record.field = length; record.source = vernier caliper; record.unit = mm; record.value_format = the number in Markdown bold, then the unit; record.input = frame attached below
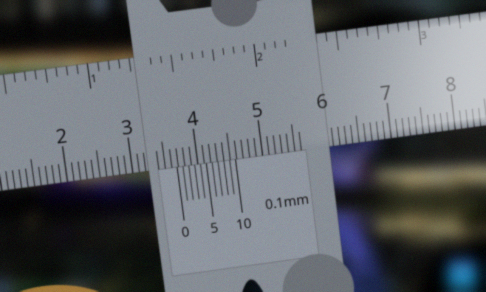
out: **36.8** mm
